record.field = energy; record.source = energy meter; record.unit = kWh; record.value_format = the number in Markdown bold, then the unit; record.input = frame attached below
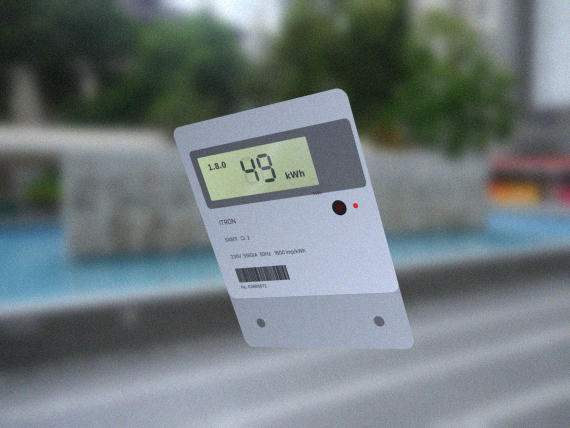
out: **49** kWh
